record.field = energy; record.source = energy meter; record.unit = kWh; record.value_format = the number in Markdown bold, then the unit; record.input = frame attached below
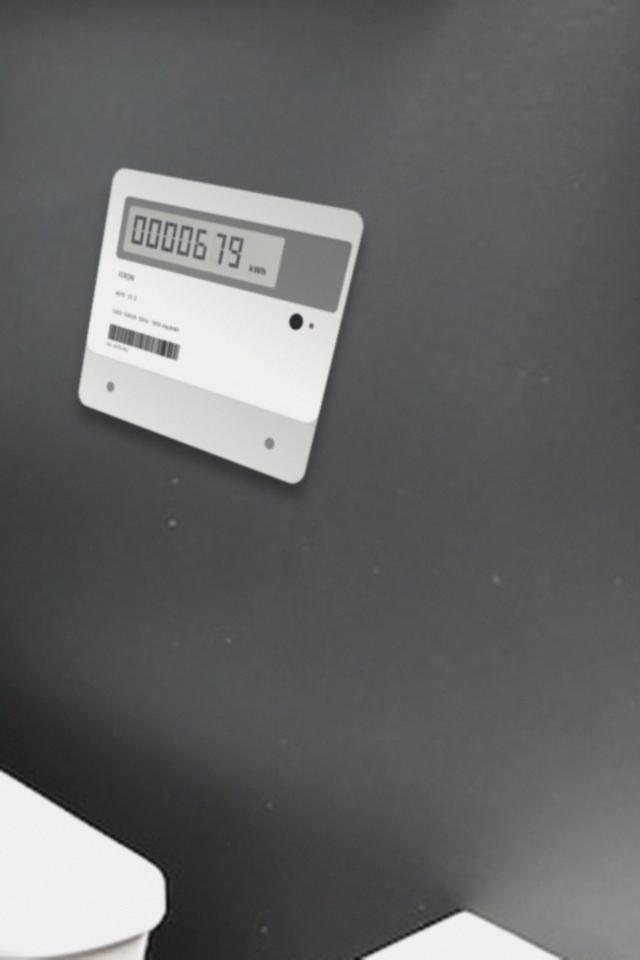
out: **679** kWh
